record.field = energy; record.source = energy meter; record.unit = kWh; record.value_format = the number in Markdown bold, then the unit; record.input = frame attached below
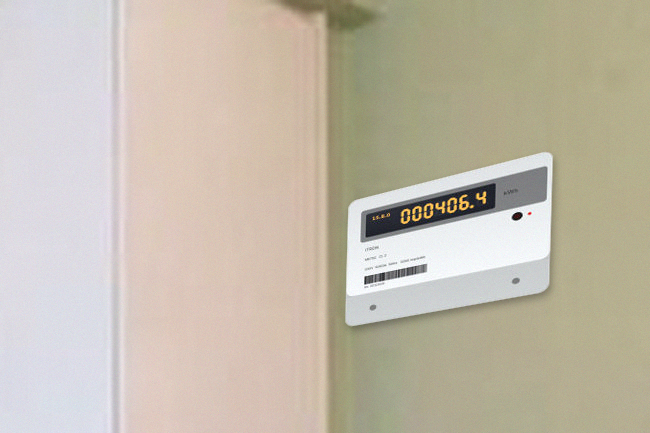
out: **406.4** kWh
